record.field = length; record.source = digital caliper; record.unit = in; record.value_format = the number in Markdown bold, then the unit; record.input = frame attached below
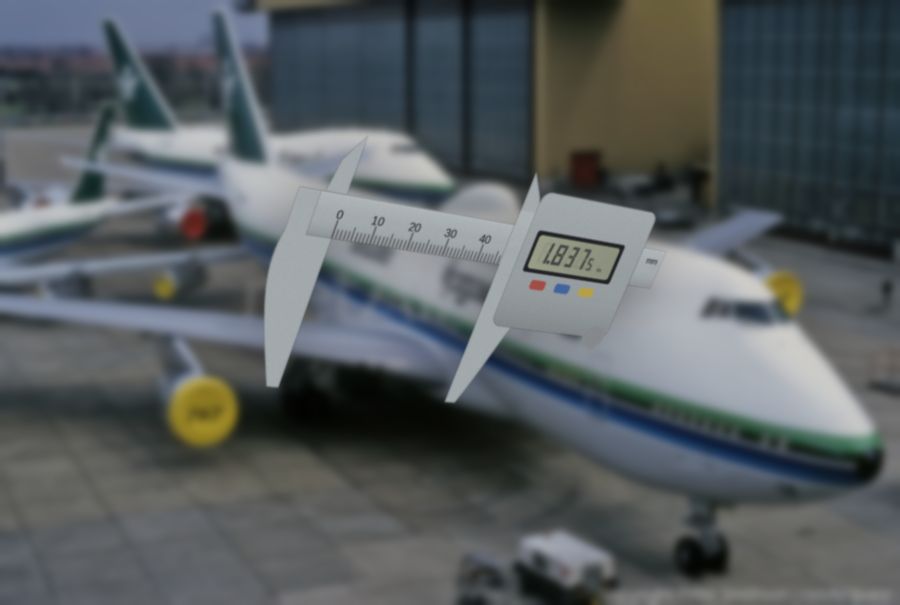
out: **1.8375** in
